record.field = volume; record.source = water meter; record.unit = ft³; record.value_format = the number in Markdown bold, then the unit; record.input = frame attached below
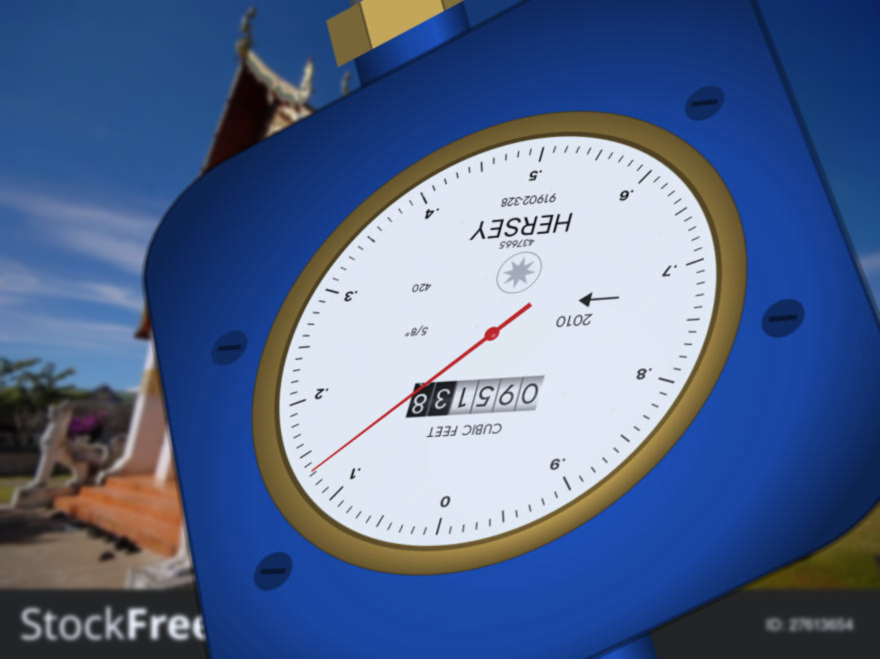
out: **95138.13** ft³
